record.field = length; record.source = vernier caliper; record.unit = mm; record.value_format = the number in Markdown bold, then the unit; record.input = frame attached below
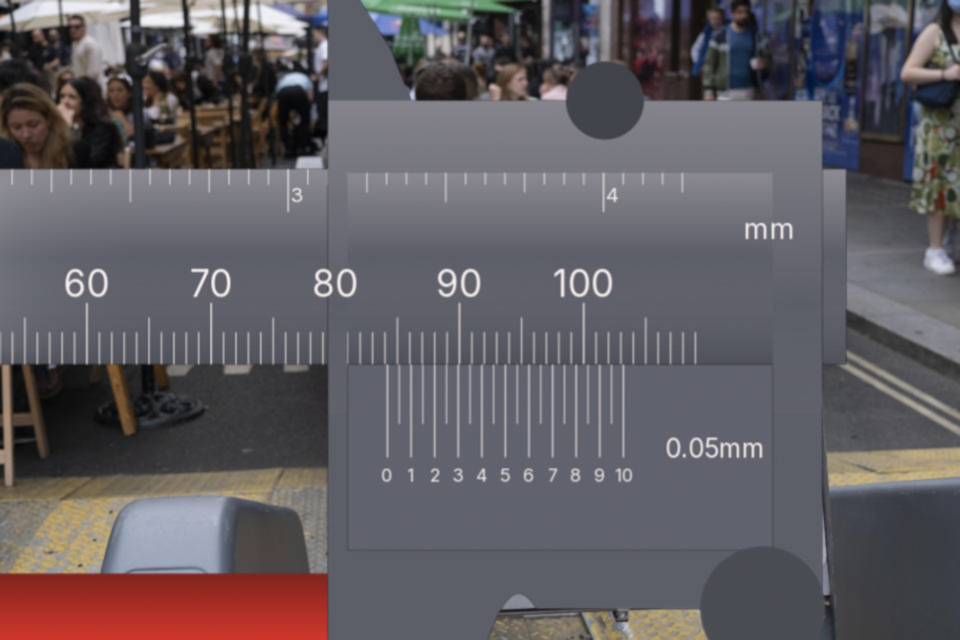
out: **84.2** mm
